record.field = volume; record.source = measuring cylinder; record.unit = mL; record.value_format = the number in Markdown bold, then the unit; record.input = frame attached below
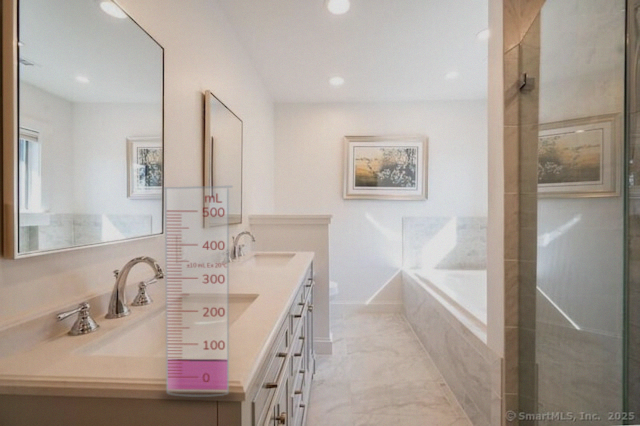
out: **50** mL
